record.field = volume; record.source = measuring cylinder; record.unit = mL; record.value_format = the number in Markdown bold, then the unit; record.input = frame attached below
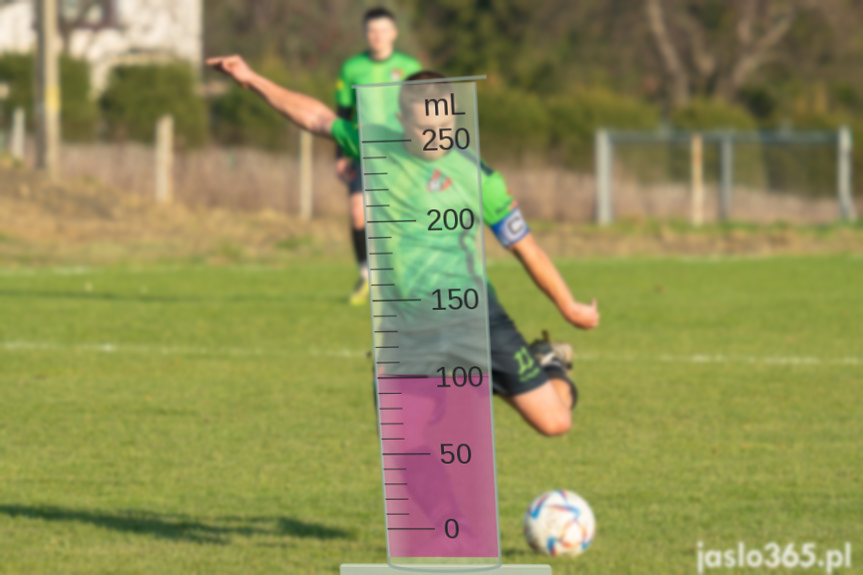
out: **100** mL
